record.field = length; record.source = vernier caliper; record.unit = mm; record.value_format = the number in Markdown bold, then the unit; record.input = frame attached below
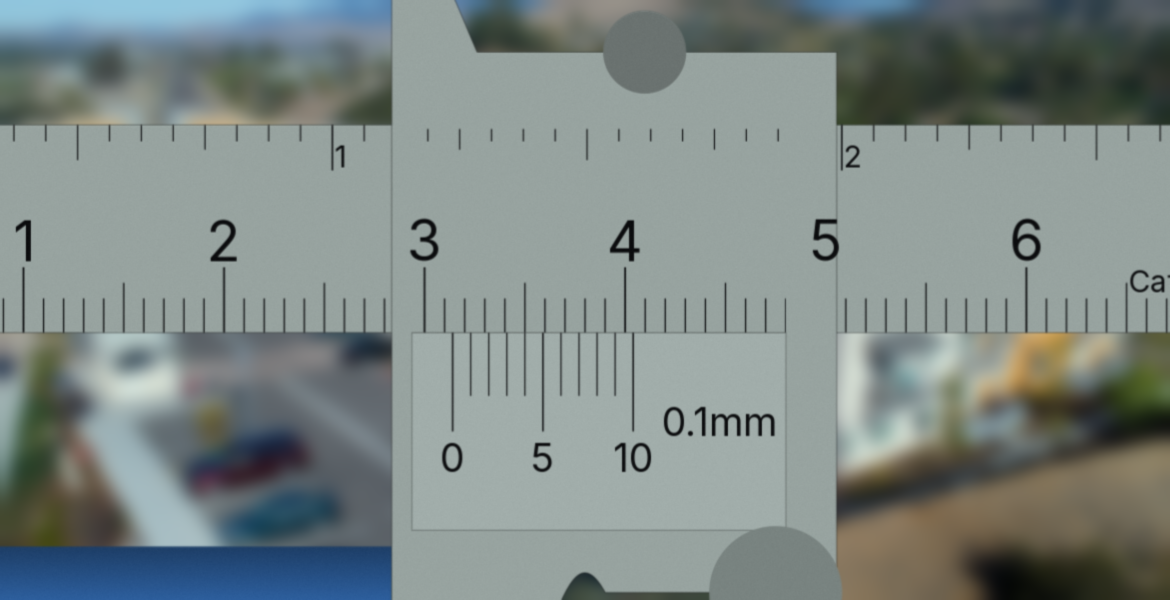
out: **31.4** mm
